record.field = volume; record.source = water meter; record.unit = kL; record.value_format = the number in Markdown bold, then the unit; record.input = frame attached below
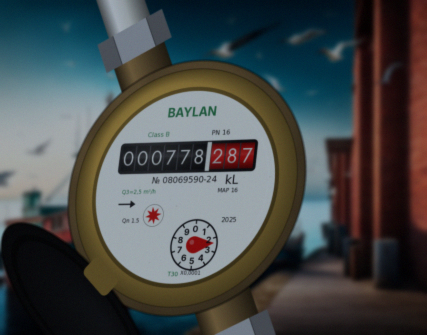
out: **778.2872** kL
